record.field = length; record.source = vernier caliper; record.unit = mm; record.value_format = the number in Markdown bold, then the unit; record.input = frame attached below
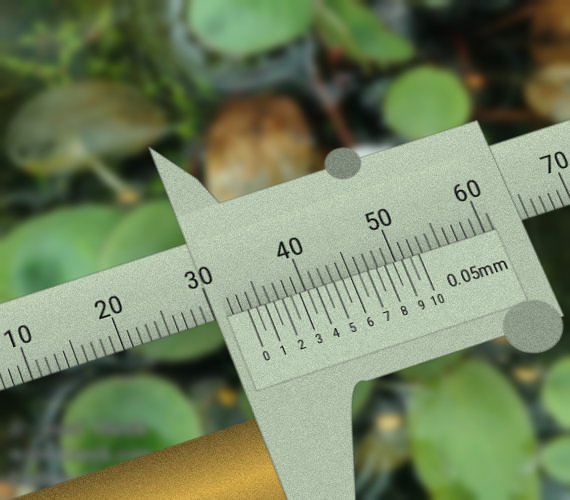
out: **33.6** mm
